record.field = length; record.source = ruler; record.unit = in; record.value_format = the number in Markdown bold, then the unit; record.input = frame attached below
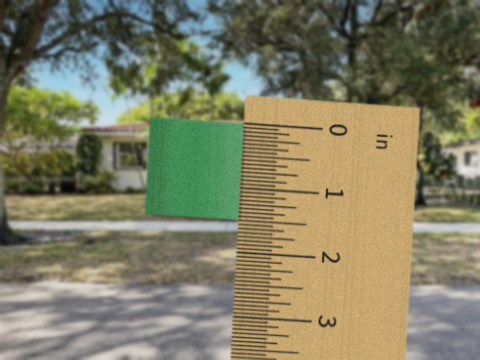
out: **1.5** in
